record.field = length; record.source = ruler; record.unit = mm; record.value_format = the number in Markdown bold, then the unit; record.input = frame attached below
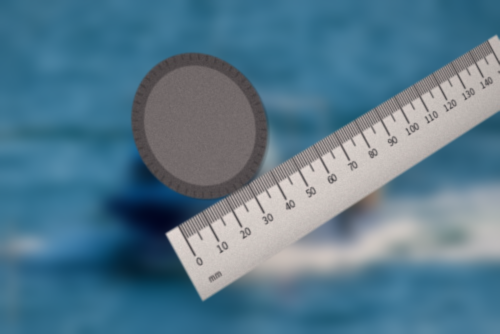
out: **50** mm
